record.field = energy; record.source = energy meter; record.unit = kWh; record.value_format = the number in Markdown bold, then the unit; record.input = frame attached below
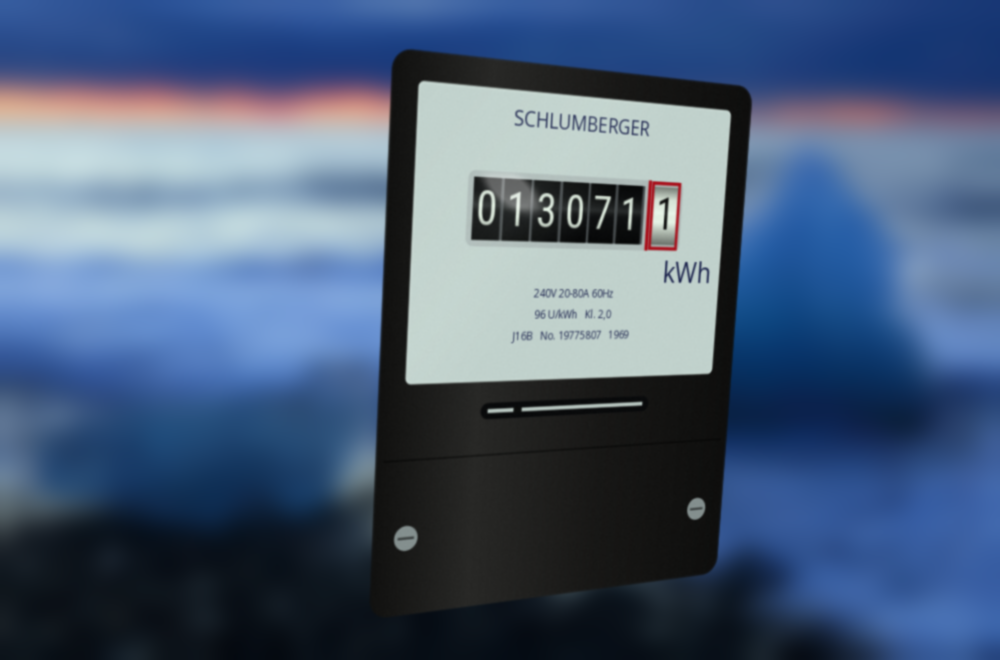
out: **13071.1** kWh
